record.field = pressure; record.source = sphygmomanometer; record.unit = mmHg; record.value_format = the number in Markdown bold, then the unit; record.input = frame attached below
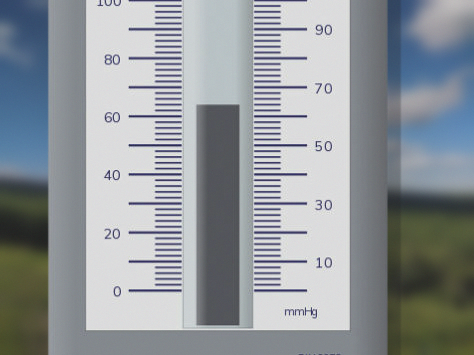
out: **64** mmHg
